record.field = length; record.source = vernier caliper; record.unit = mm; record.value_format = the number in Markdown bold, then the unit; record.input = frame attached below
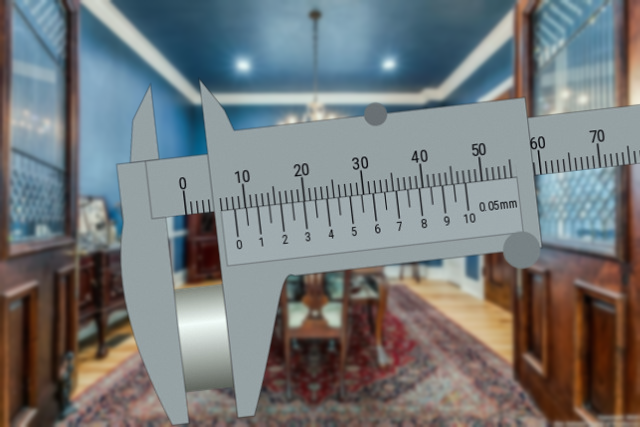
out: **8.2** mm
